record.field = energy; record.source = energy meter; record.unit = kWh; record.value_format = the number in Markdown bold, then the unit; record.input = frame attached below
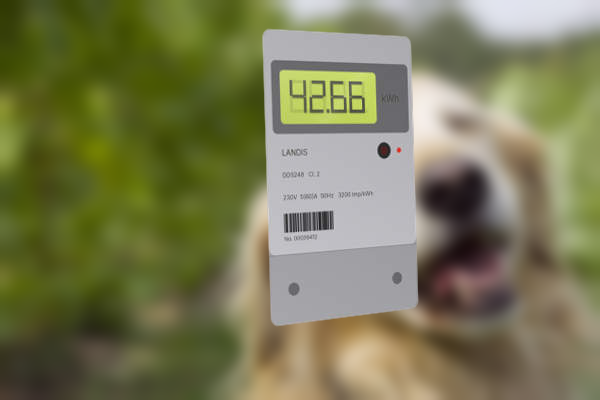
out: **42.66** kWh
